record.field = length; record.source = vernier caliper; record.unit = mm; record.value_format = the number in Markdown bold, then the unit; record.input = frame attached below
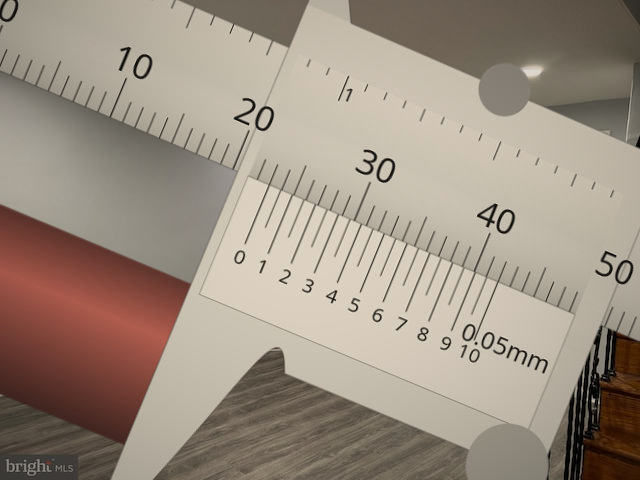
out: **23.0** mm
